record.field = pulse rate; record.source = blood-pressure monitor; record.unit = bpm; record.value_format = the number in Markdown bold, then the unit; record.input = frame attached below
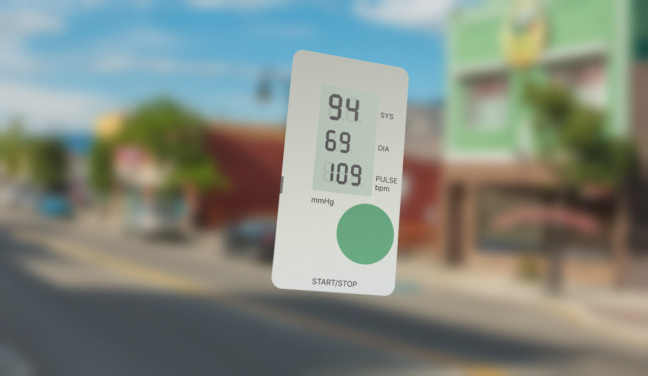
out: **109** bpm
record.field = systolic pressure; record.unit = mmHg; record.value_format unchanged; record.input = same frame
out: **94** mmHg
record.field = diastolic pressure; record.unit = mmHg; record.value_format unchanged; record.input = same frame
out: **69** mmHg
